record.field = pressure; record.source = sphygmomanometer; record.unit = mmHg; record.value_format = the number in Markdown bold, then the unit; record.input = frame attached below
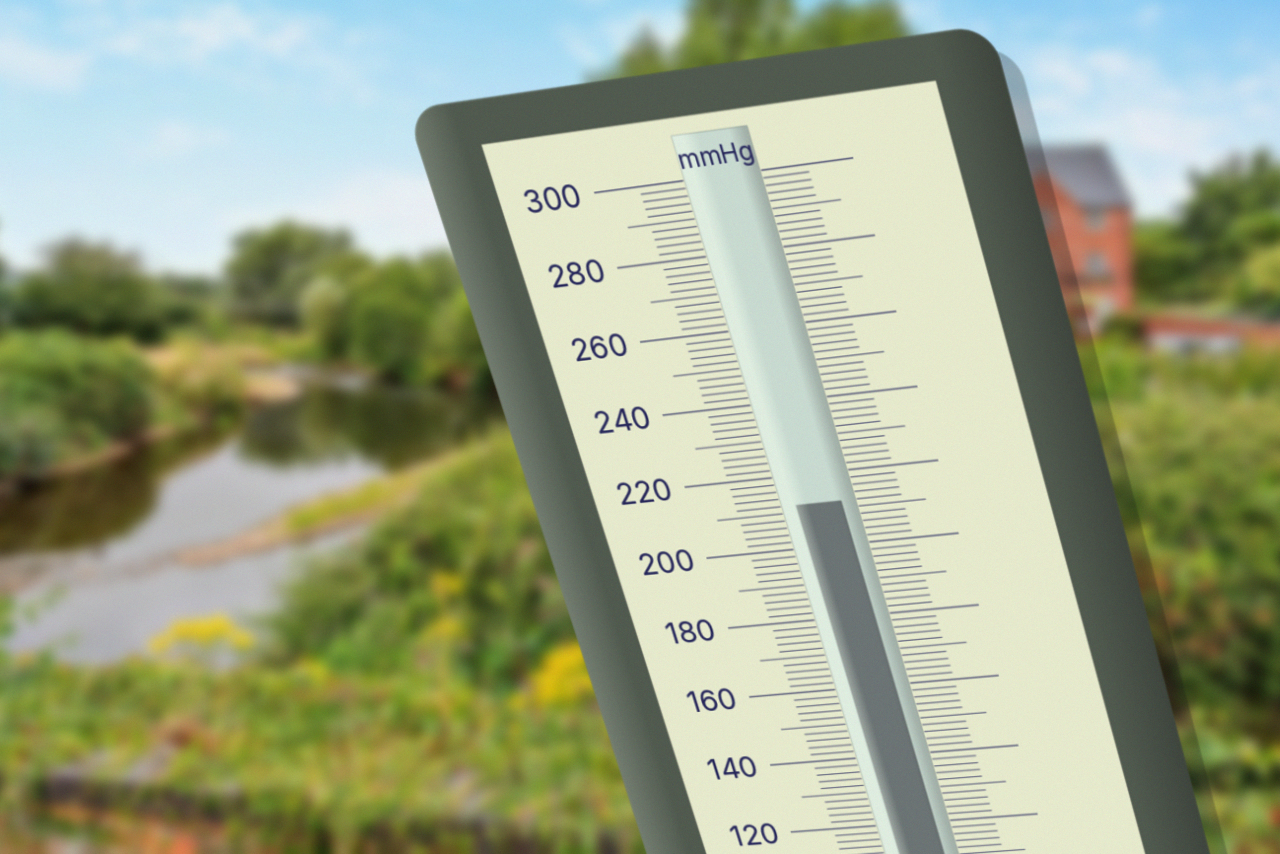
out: **212** mmHg
